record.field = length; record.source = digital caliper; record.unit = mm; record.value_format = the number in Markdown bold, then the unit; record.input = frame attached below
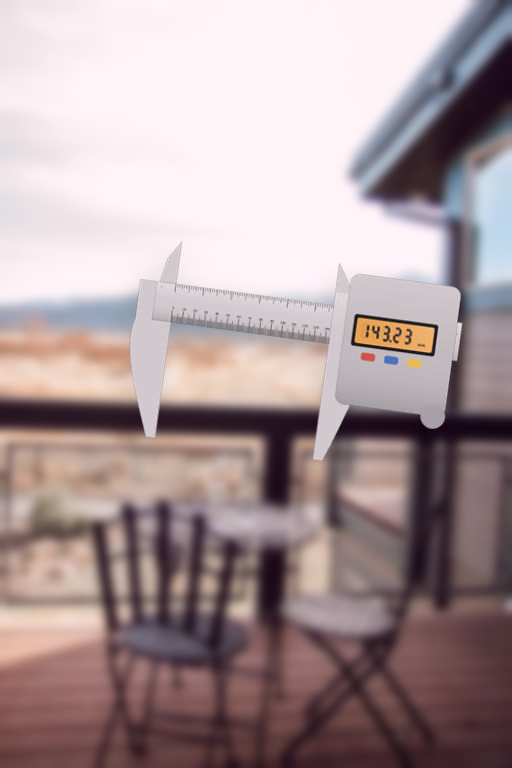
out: **143.23** mm
